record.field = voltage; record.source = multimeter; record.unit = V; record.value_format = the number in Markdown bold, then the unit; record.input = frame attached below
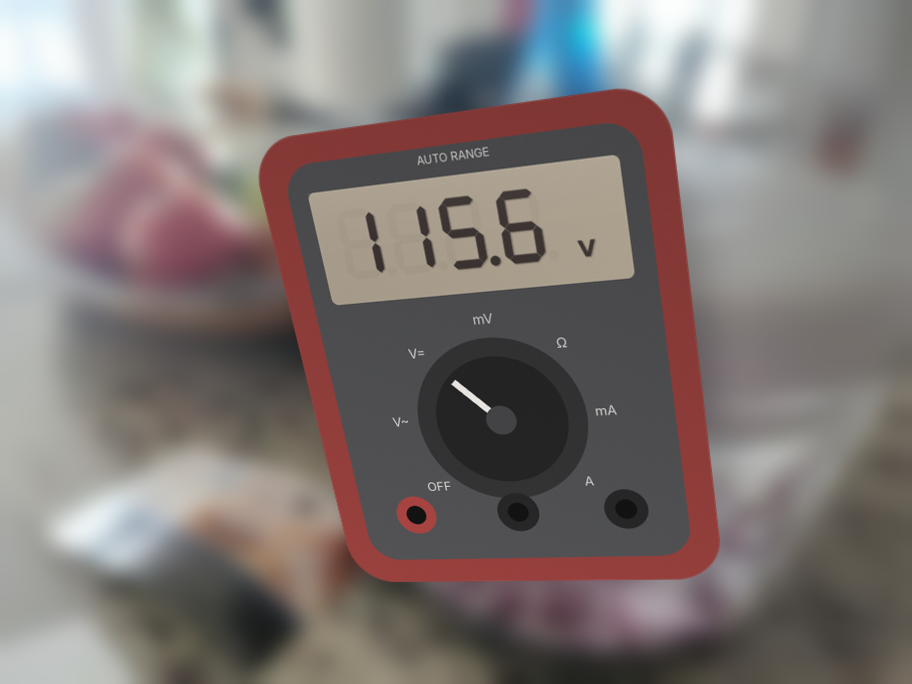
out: **115.6** V
